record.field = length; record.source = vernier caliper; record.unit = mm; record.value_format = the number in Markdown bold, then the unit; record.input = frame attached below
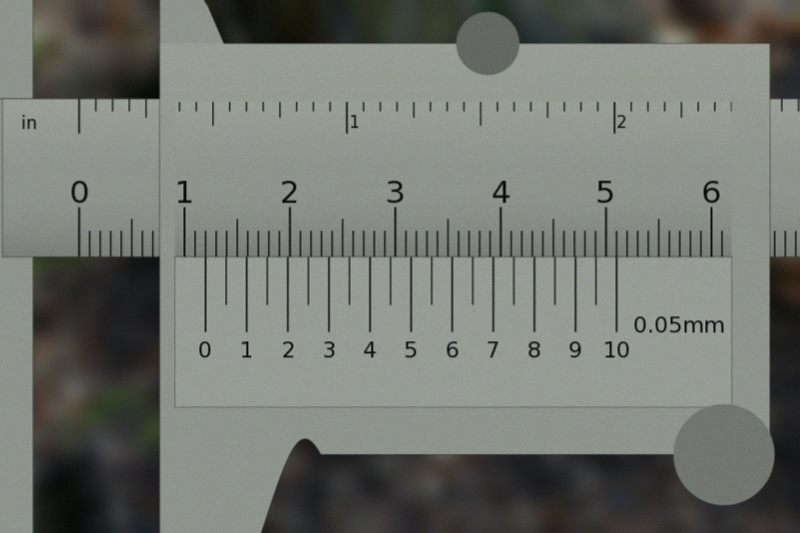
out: **12.0** mm
